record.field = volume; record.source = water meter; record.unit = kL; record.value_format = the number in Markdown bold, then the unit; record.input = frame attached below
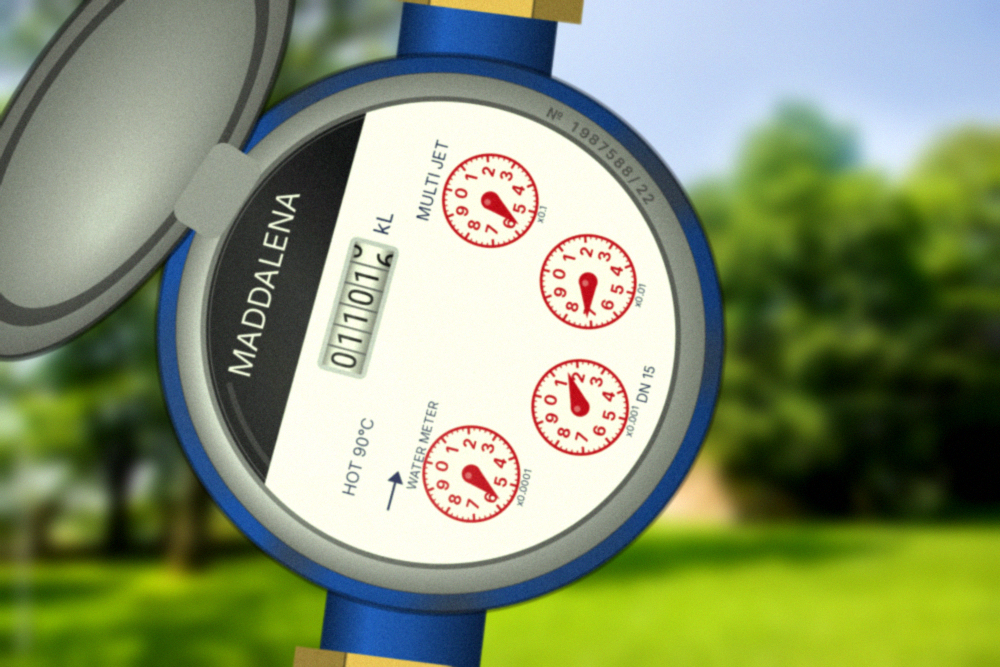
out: **11015.5715** kL
